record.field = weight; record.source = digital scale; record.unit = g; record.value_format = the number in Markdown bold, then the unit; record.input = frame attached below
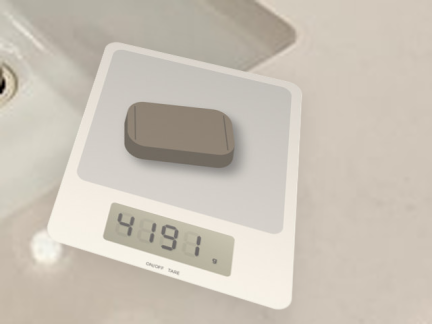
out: **4191** g
